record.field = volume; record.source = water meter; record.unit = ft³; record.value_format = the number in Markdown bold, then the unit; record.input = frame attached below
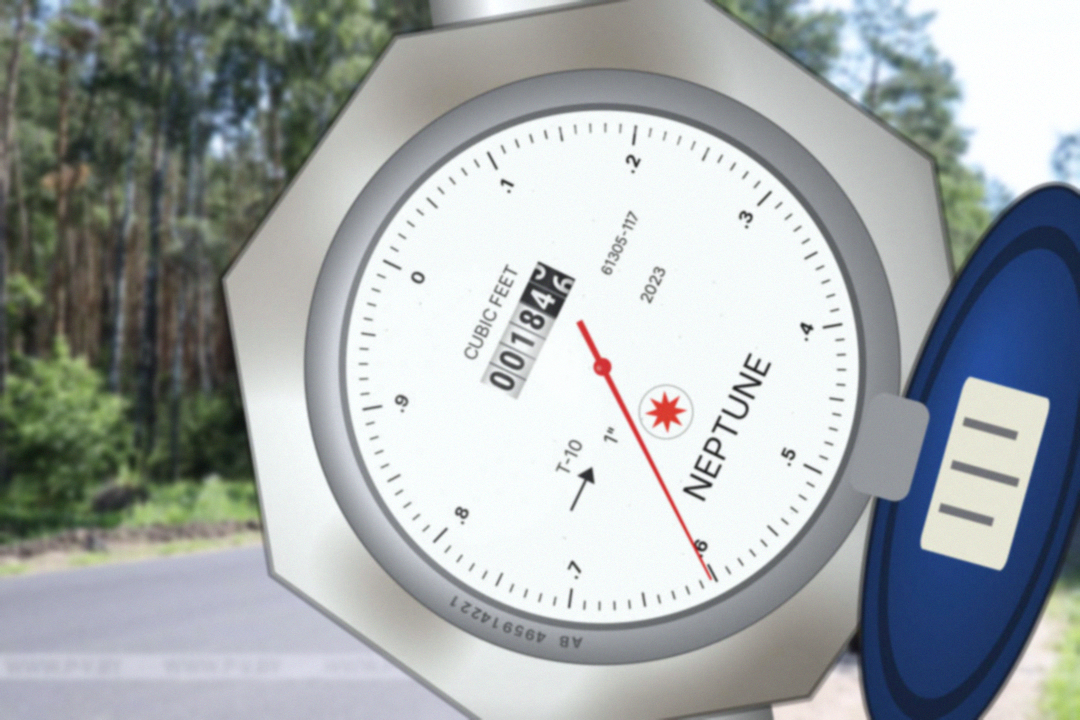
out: **1845.60** ft³
